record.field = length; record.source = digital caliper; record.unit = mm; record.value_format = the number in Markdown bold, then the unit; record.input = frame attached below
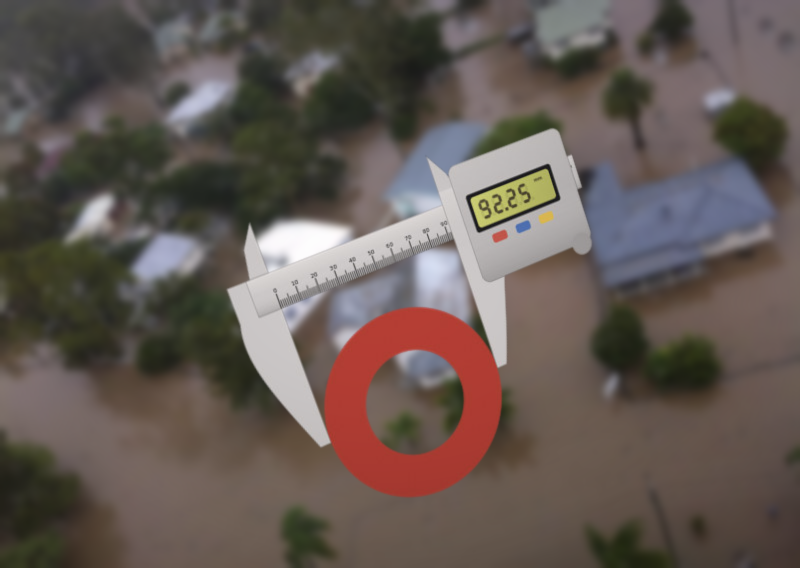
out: **92.25** mm
